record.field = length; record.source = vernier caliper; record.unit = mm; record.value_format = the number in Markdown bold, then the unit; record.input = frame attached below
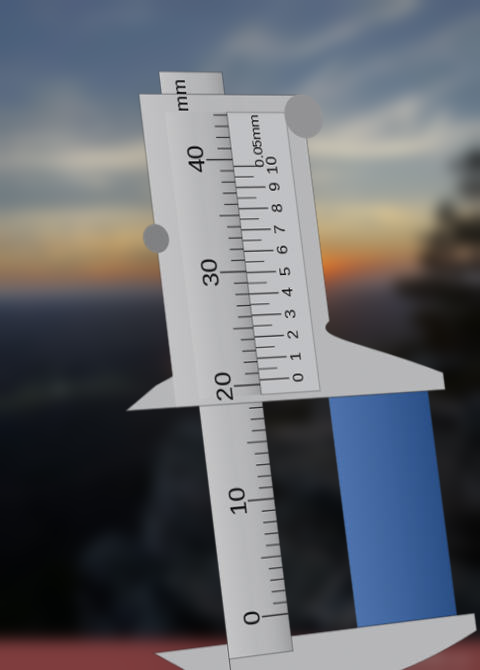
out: **20.4** mm
